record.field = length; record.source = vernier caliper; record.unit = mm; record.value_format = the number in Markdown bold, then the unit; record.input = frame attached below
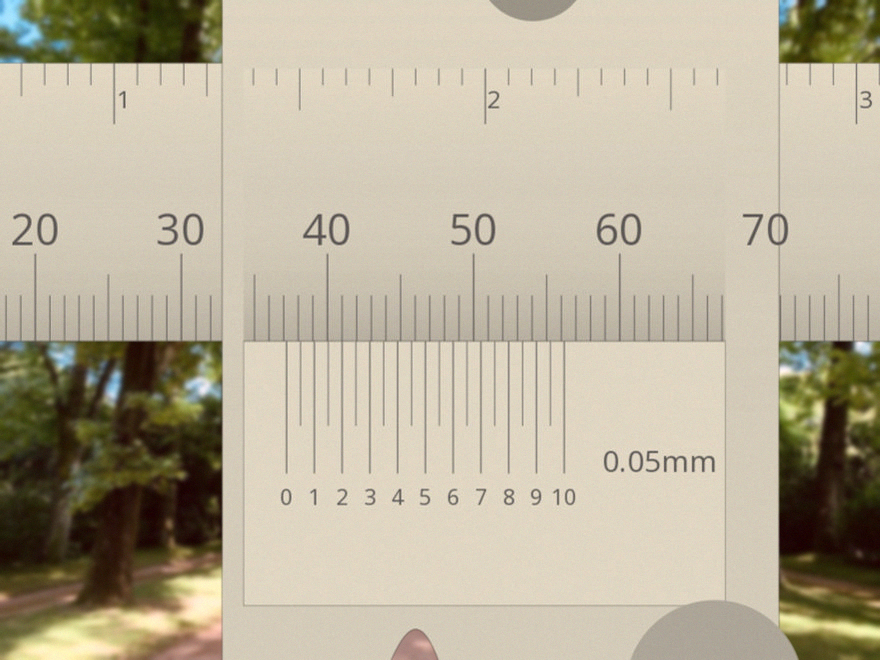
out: **37.2** mm
